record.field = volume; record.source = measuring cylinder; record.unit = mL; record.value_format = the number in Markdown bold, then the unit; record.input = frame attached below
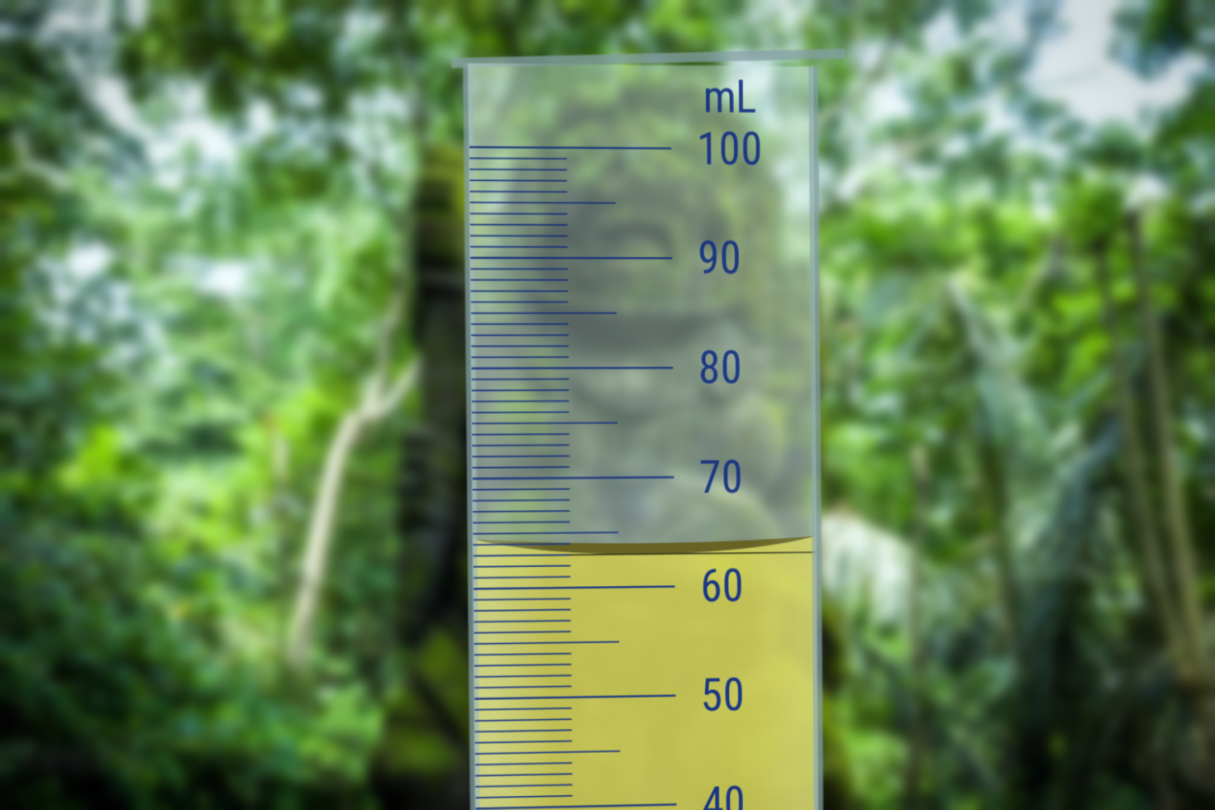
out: **63** mL
